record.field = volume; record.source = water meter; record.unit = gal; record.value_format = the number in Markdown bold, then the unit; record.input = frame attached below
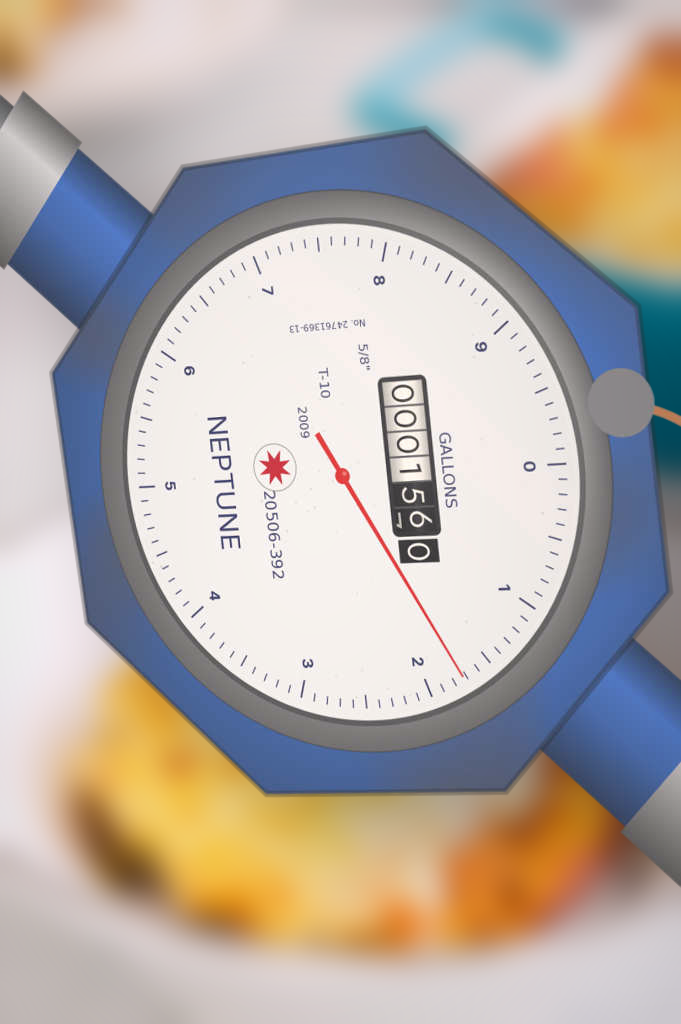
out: **1561.7** gal
